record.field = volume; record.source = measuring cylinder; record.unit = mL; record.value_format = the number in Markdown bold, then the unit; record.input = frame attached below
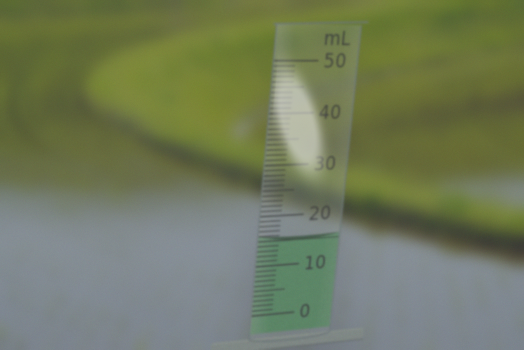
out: **15** mL
